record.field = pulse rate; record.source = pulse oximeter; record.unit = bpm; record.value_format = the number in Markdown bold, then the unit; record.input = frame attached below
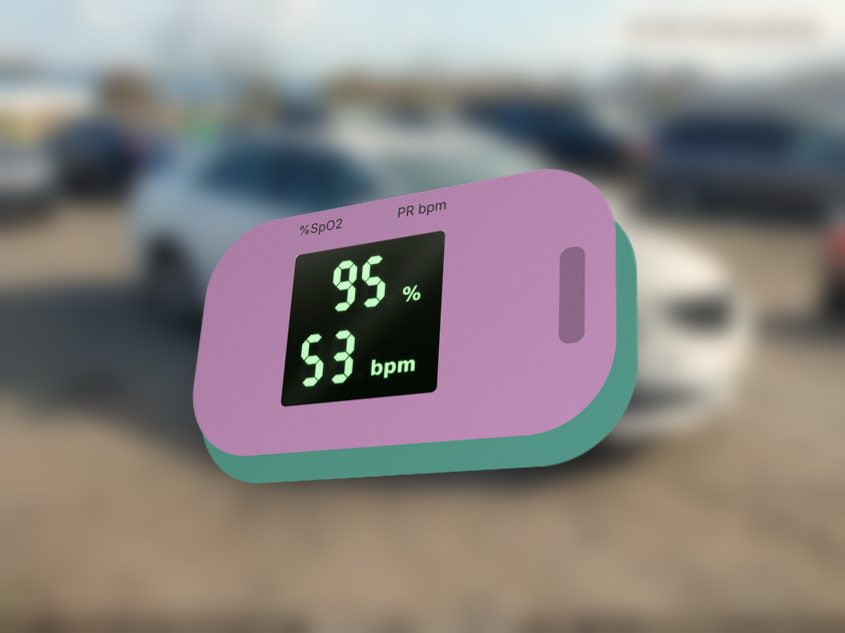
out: **53** bpm
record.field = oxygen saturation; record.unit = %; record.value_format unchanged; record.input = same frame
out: **95** %
